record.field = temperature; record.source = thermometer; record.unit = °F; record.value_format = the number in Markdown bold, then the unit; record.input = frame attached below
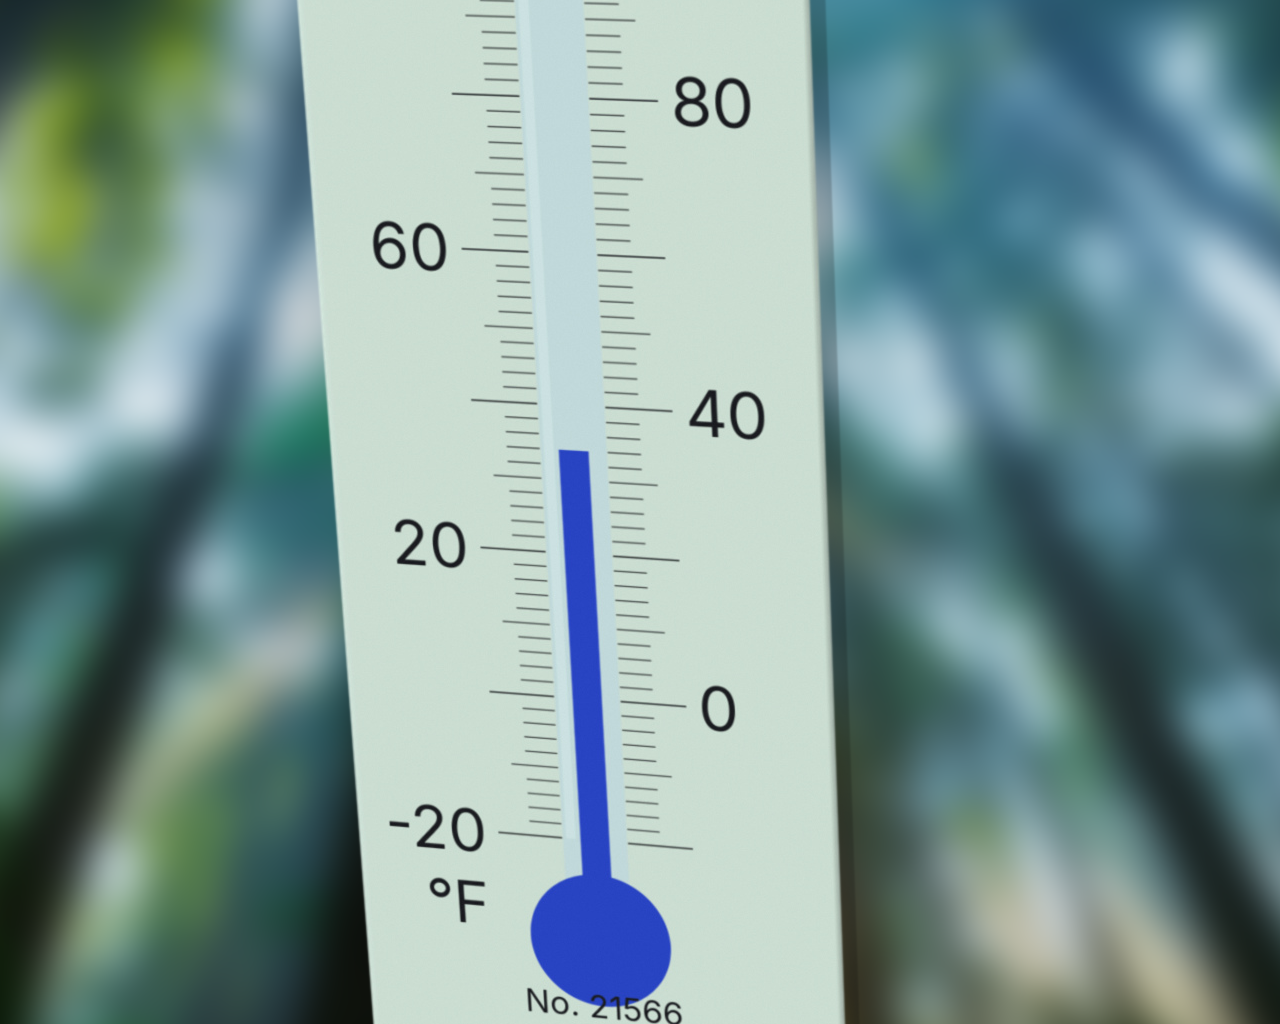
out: **34** °F
